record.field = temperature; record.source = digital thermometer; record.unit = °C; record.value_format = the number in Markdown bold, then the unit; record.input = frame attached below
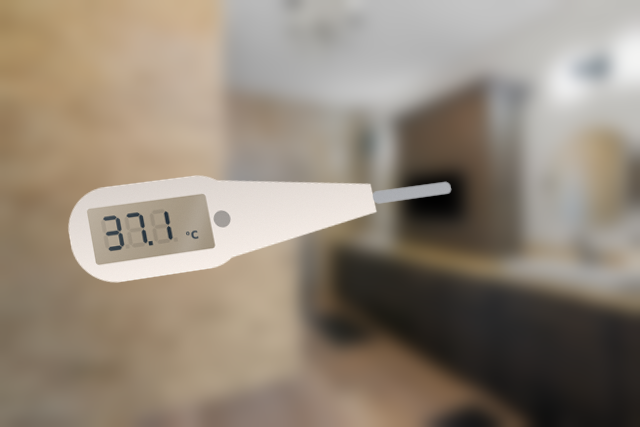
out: **37.1** °C
